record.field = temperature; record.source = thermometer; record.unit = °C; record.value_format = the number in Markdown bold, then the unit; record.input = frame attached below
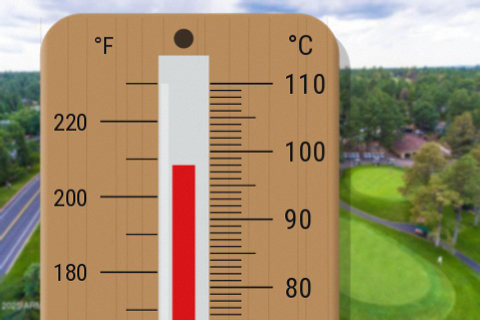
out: **98** °C
